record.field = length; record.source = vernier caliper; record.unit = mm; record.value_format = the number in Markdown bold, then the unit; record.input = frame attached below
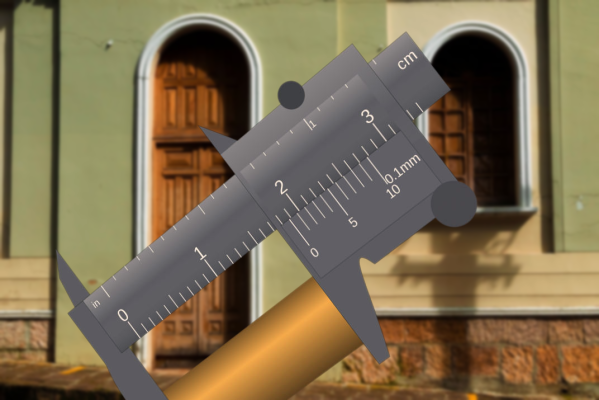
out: **18.8** mm
